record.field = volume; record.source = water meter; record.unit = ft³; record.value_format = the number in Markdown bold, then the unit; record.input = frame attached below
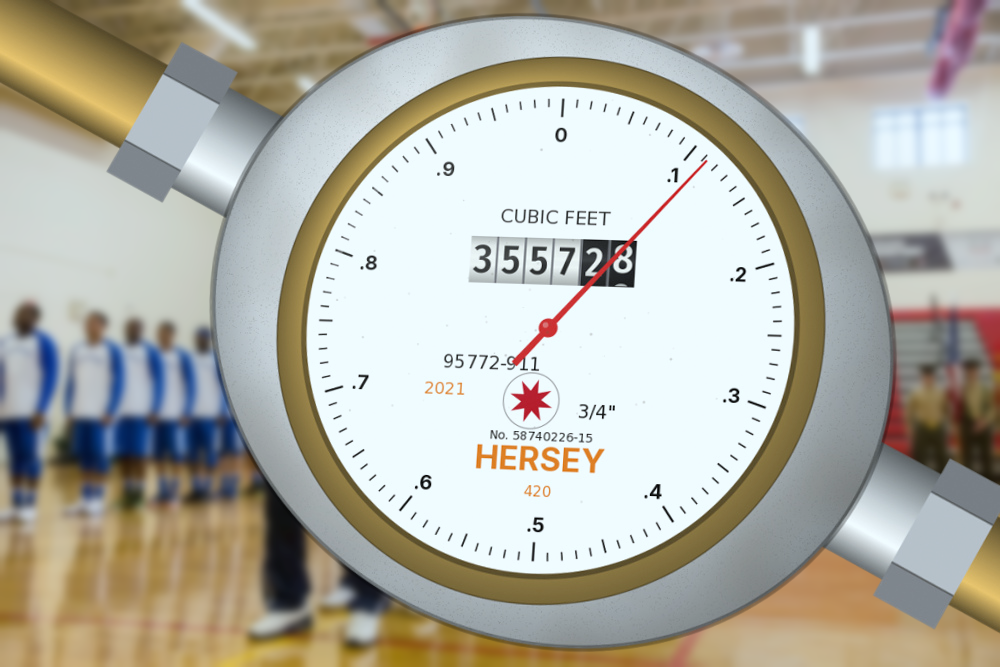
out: **355728.11** ft³
